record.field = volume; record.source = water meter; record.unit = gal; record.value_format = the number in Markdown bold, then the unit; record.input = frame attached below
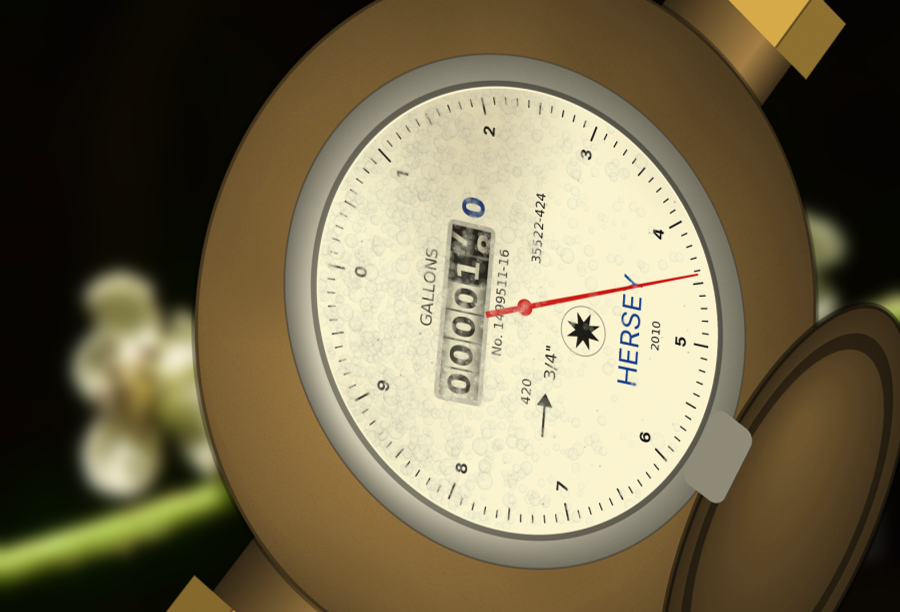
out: **174.4** gal
